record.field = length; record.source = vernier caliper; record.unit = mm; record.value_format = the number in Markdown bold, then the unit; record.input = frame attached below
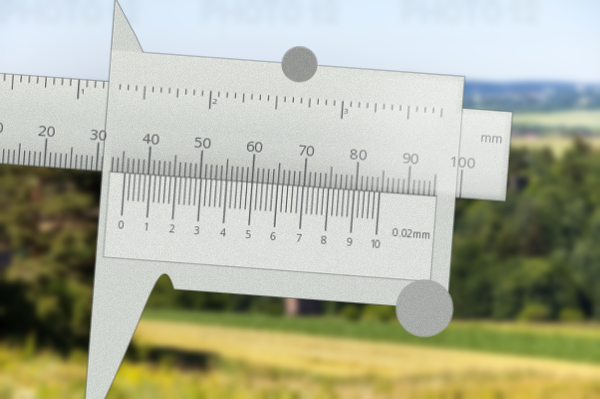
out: **35.5** mm
